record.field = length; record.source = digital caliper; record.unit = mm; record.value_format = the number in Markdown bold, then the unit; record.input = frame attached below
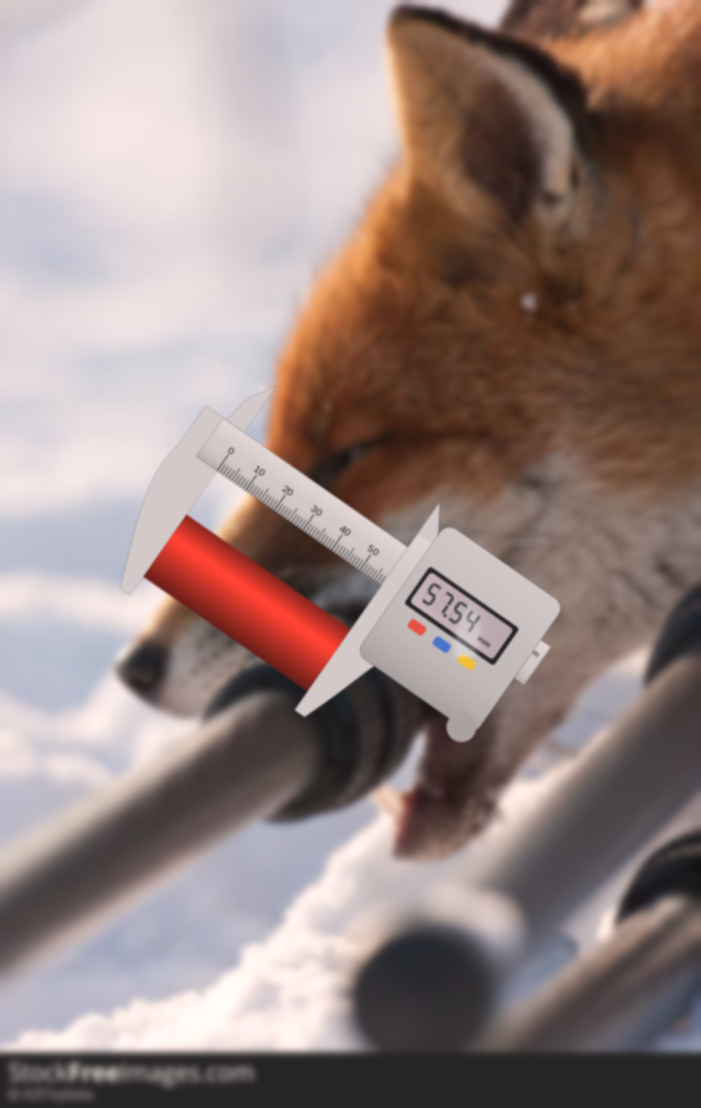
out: **57.54** mm
